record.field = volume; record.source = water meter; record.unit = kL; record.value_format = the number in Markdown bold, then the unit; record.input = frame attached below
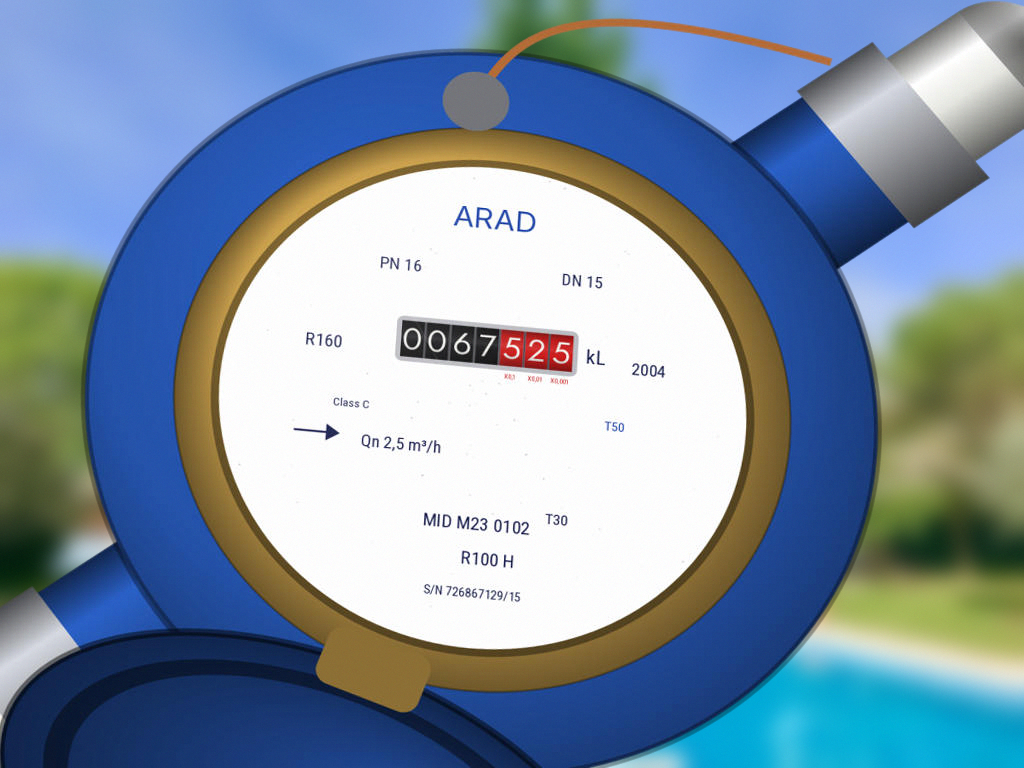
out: **67.525** kL
